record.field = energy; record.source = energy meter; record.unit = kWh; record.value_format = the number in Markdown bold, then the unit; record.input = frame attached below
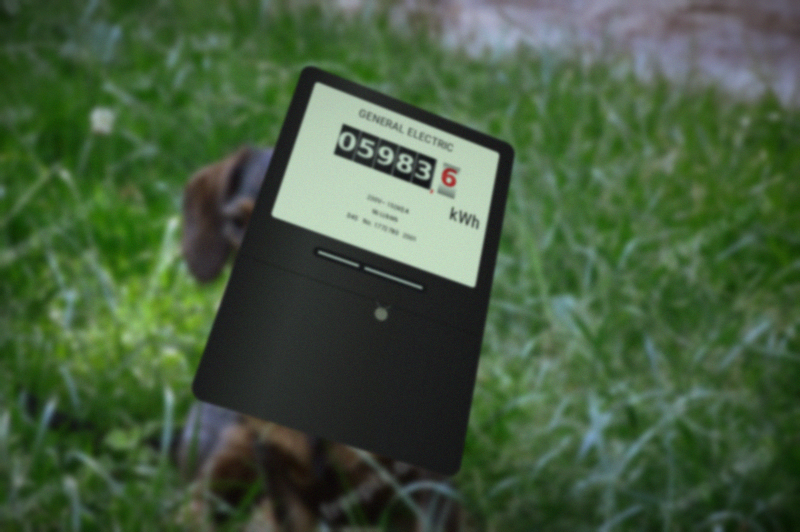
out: **5983.6** kWh
